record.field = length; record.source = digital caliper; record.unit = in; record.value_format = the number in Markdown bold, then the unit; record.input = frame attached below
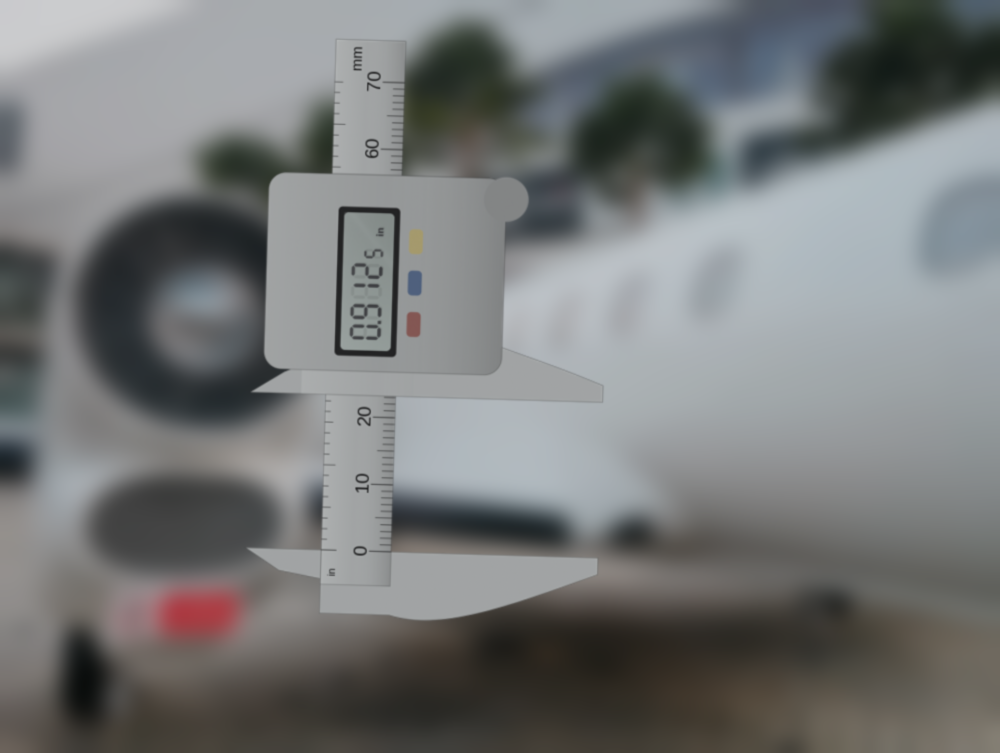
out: **0.9125** in
